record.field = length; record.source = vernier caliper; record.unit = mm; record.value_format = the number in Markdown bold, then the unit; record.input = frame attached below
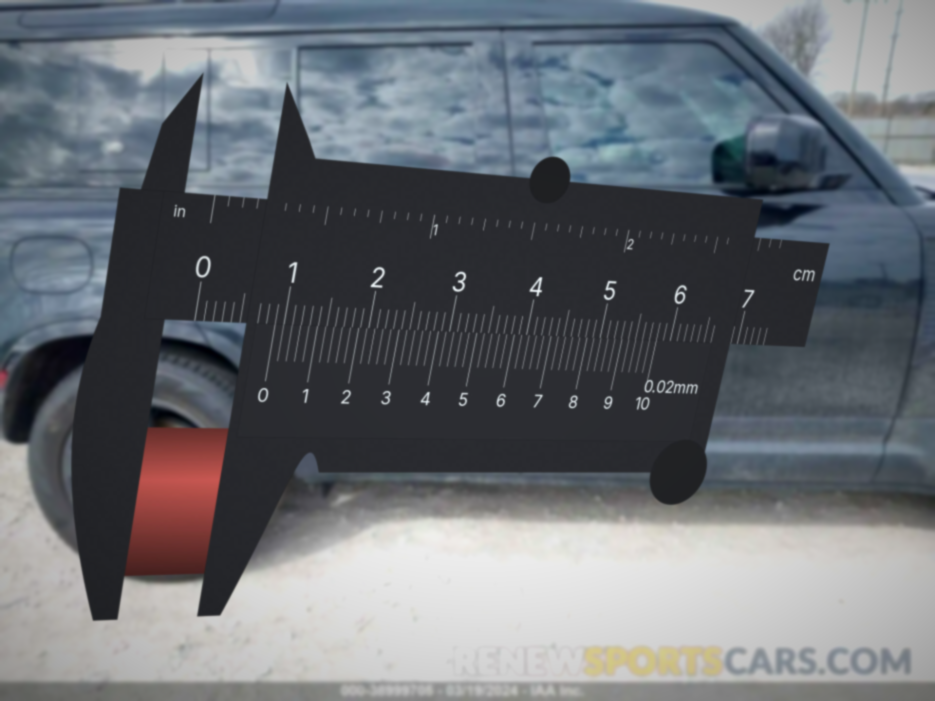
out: **9.0** mm
